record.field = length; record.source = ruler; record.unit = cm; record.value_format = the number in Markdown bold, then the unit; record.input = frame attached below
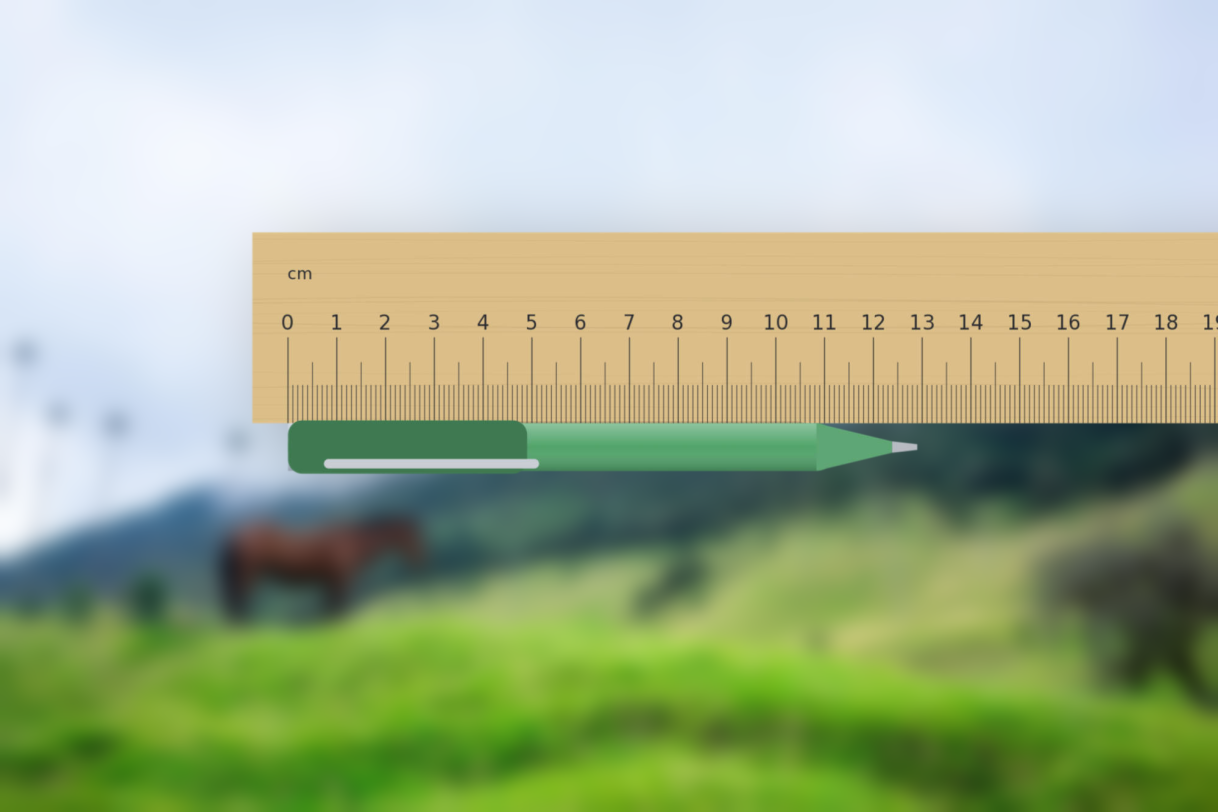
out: **12.9** cm
